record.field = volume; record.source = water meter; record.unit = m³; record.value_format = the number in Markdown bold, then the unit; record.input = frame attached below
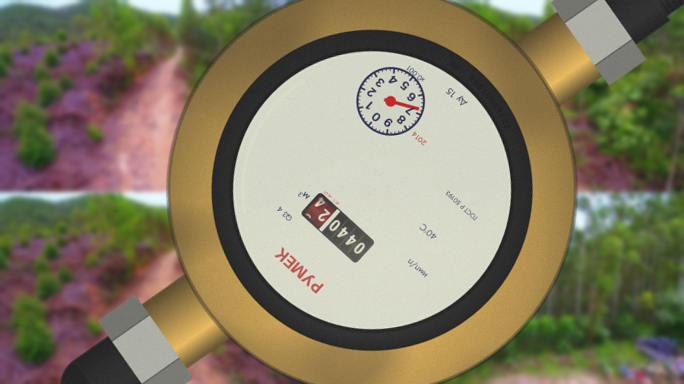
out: **440.236** m³
